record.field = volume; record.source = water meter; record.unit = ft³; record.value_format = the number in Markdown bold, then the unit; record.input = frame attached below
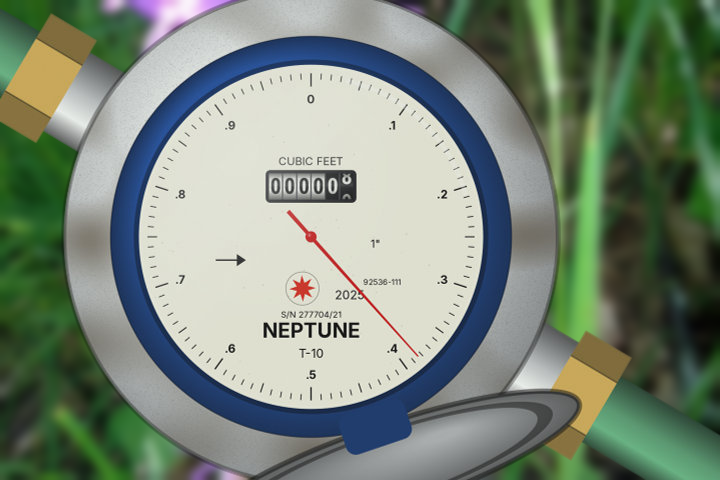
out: **8.38** ft³
